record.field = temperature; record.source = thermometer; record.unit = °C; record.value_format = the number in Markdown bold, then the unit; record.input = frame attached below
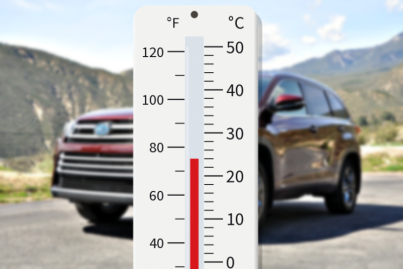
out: **24** °C
